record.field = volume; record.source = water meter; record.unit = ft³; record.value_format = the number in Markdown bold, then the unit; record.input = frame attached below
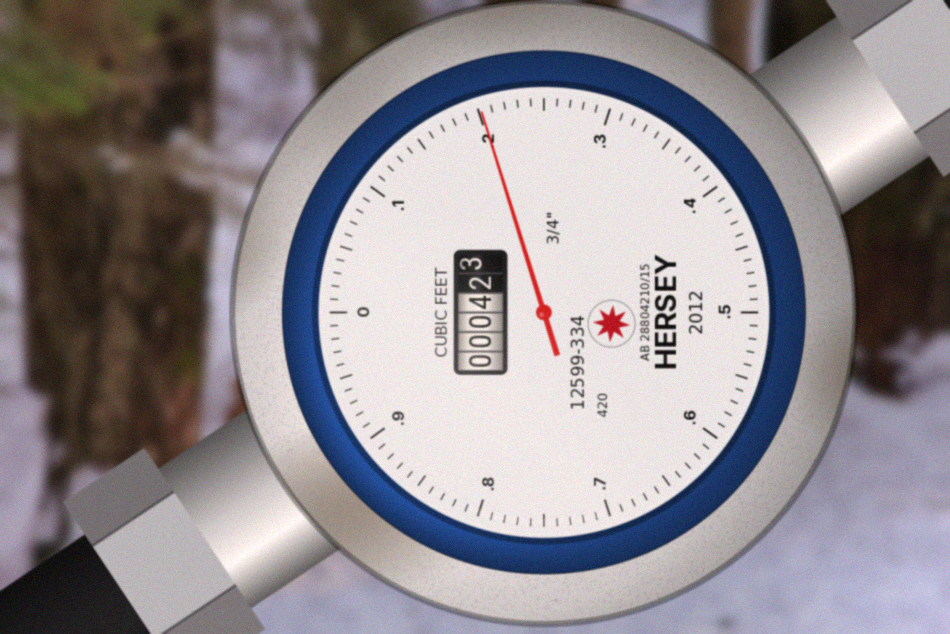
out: **423.20** ft³
